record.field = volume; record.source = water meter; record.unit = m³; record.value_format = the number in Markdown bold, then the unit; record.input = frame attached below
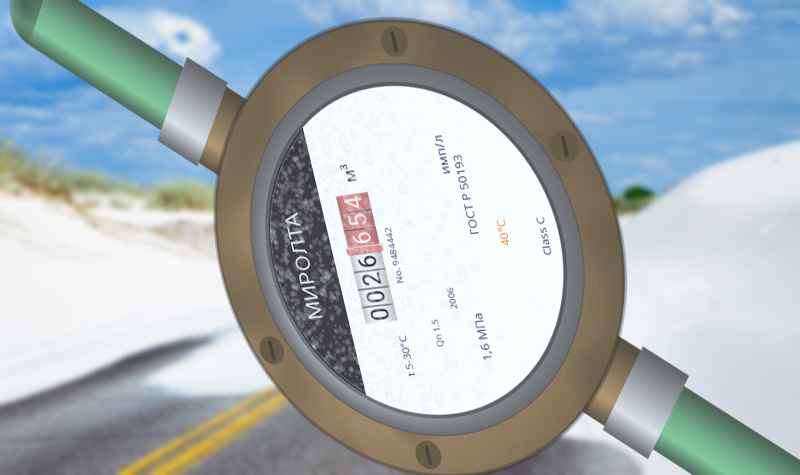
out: **26.654** m³
